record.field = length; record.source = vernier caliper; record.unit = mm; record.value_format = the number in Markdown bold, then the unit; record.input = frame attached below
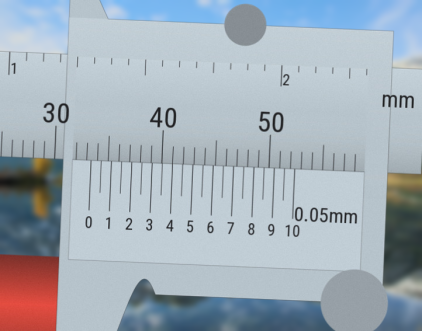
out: **33.4** mm
